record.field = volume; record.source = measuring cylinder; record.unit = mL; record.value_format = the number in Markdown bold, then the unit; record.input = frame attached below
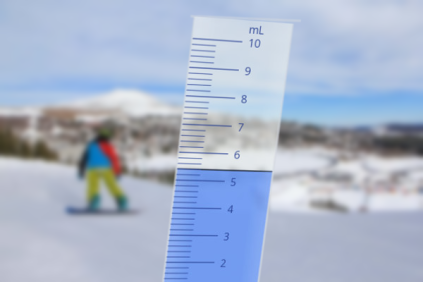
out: **5.4** mL
